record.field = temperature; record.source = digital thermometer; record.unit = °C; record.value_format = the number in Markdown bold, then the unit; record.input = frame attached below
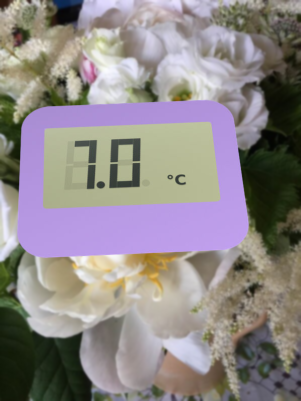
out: **7.0** °C
